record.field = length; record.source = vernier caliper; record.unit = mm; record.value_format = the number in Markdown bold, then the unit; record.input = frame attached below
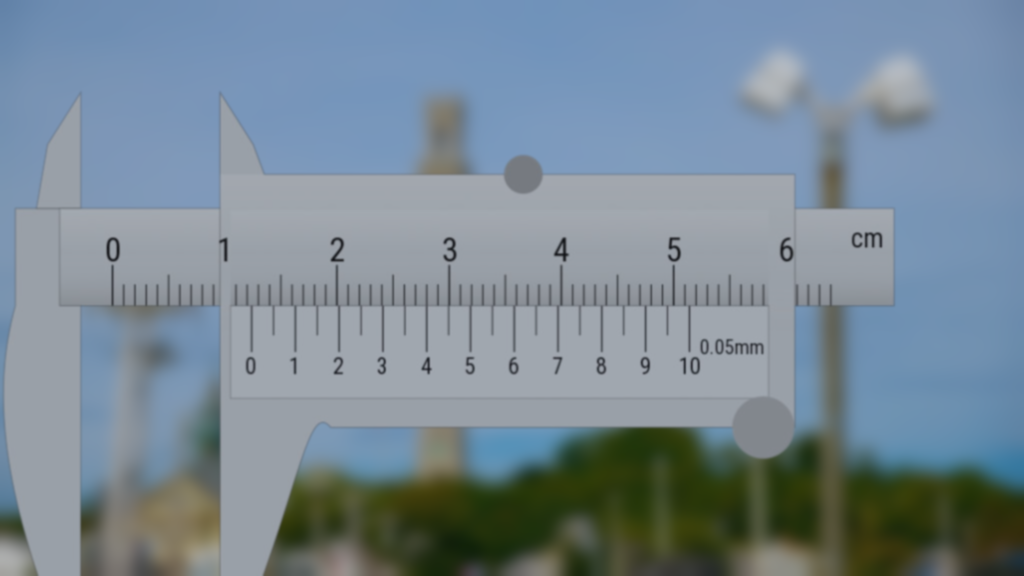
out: **12.4** mm
